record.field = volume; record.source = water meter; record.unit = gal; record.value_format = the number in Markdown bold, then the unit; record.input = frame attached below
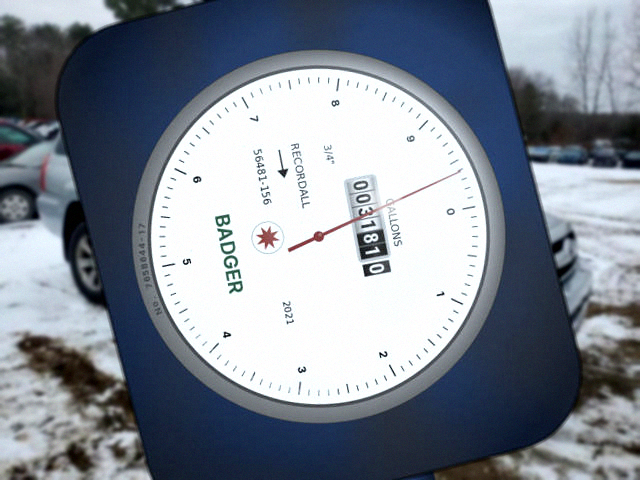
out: **31809.6** gal
